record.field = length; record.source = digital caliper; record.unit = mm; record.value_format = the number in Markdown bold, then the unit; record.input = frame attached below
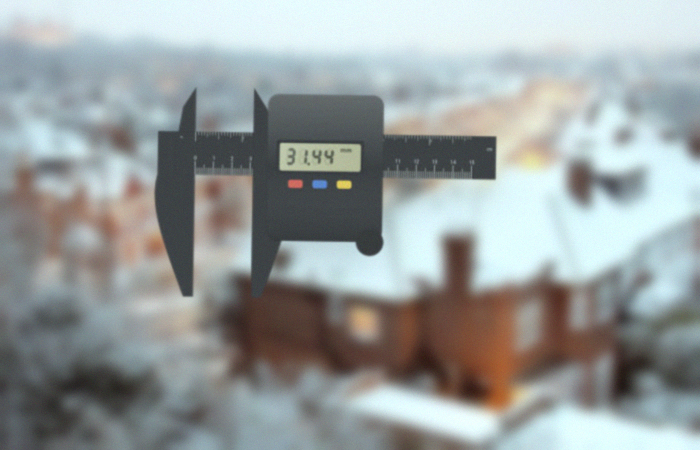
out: **31.44** mm
